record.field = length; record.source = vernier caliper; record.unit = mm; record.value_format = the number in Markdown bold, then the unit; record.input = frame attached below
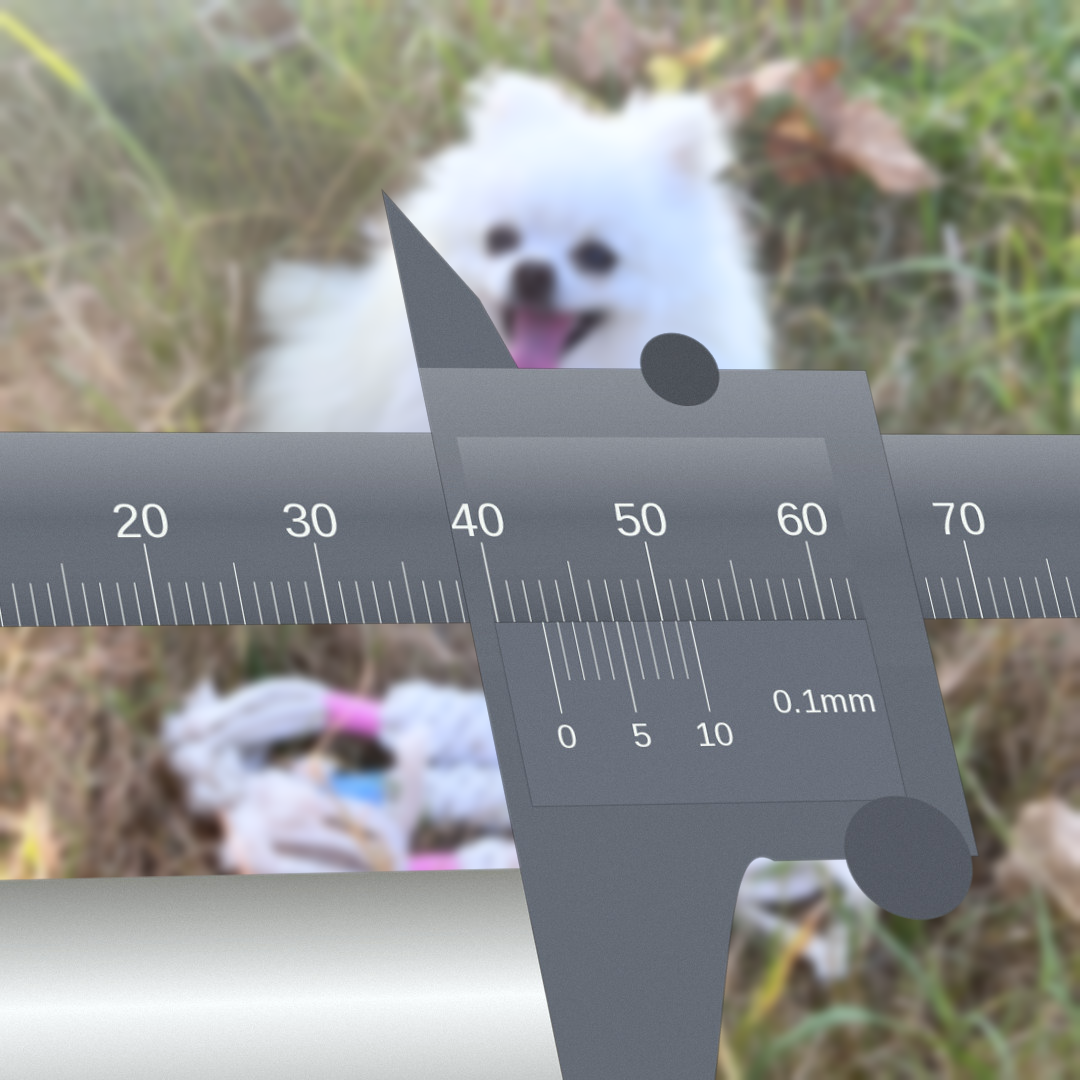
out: **42.7** mm
